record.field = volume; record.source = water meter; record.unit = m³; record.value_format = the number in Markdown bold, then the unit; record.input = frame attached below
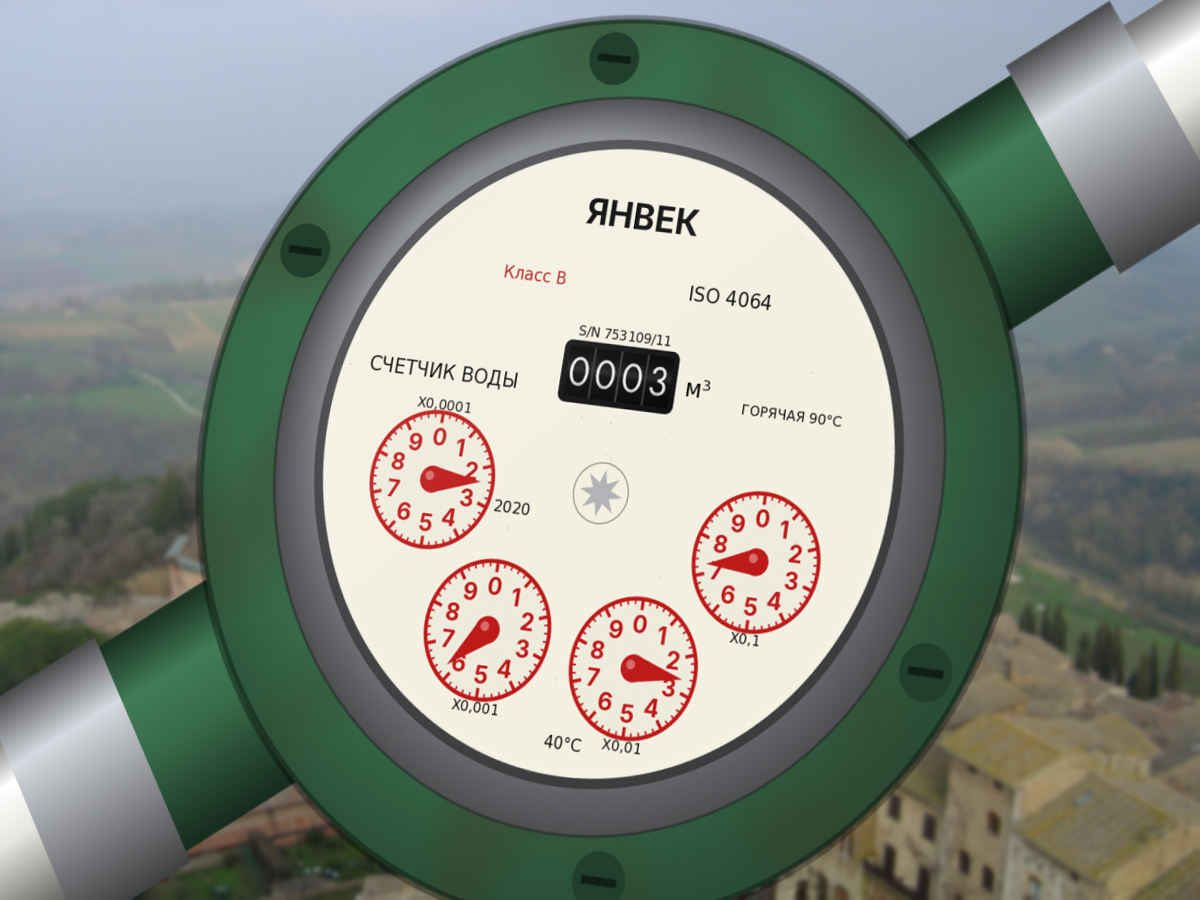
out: **3.7262** m³
